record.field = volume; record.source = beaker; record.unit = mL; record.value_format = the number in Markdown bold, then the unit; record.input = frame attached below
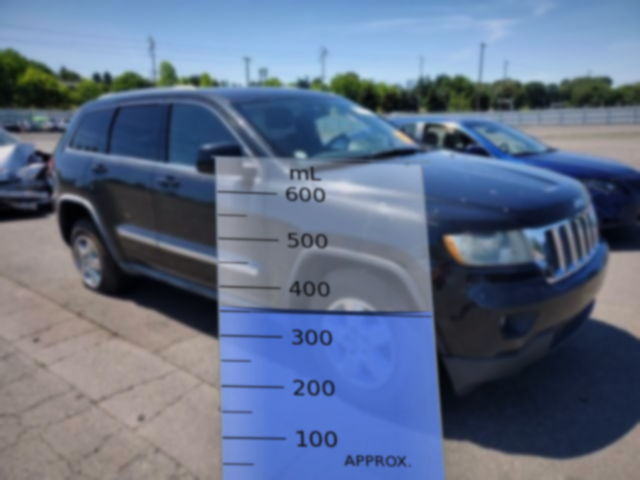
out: **350** mL
